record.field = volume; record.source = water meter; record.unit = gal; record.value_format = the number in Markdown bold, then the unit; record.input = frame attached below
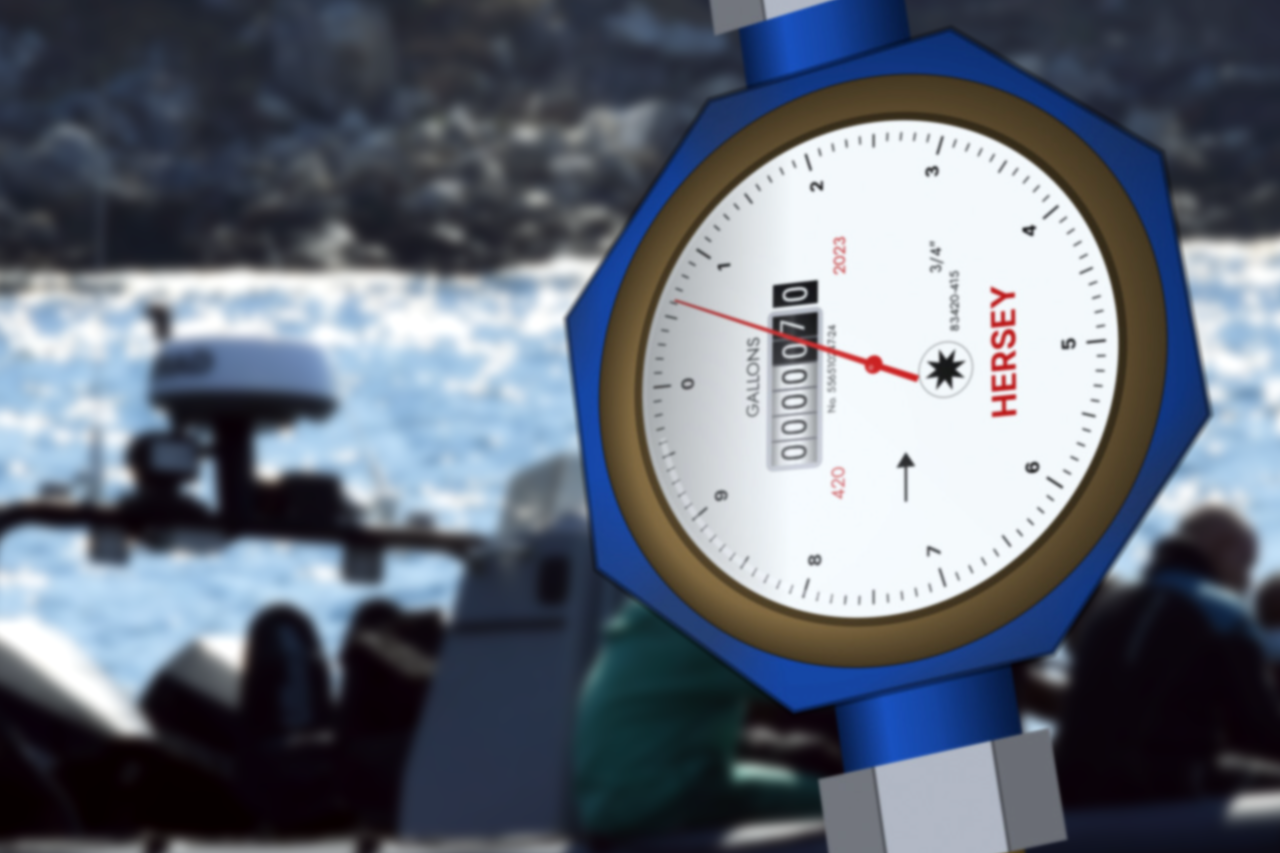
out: **70.6** gal
